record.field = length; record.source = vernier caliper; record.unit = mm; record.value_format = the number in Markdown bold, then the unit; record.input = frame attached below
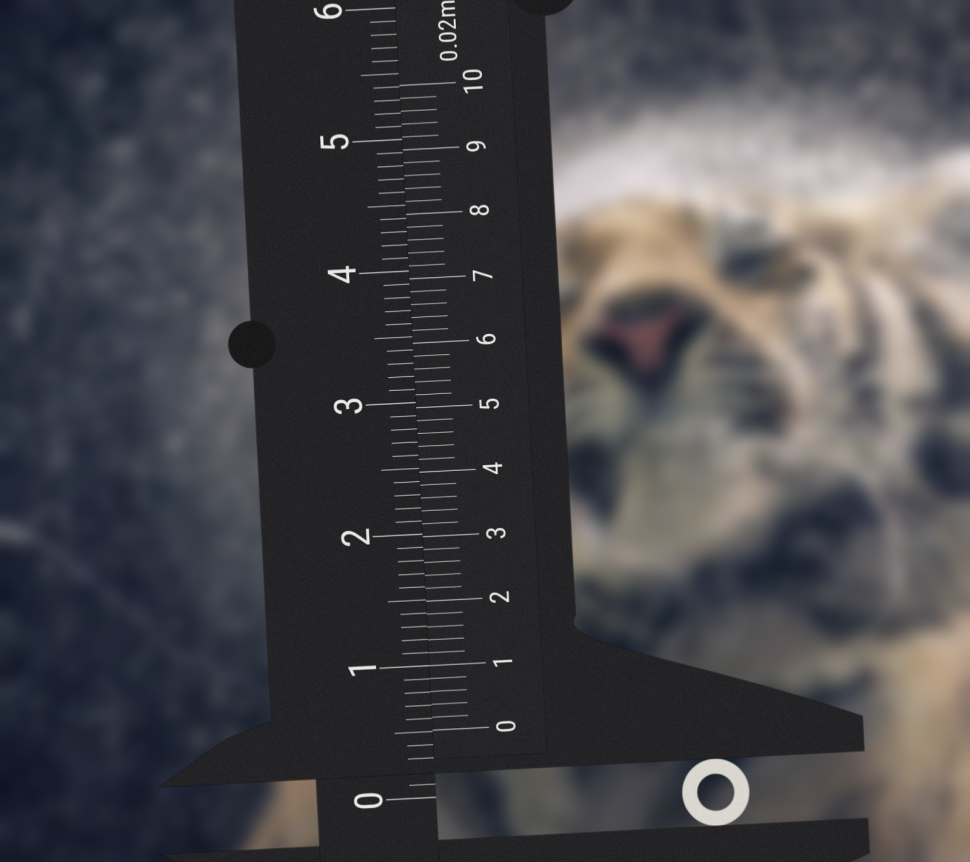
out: **5.1** mm
